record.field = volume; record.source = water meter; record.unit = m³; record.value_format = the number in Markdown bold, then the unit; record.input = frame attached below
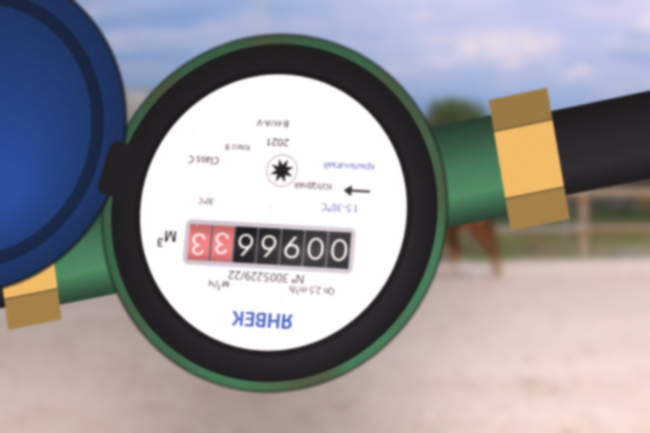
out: **966.33** m³
